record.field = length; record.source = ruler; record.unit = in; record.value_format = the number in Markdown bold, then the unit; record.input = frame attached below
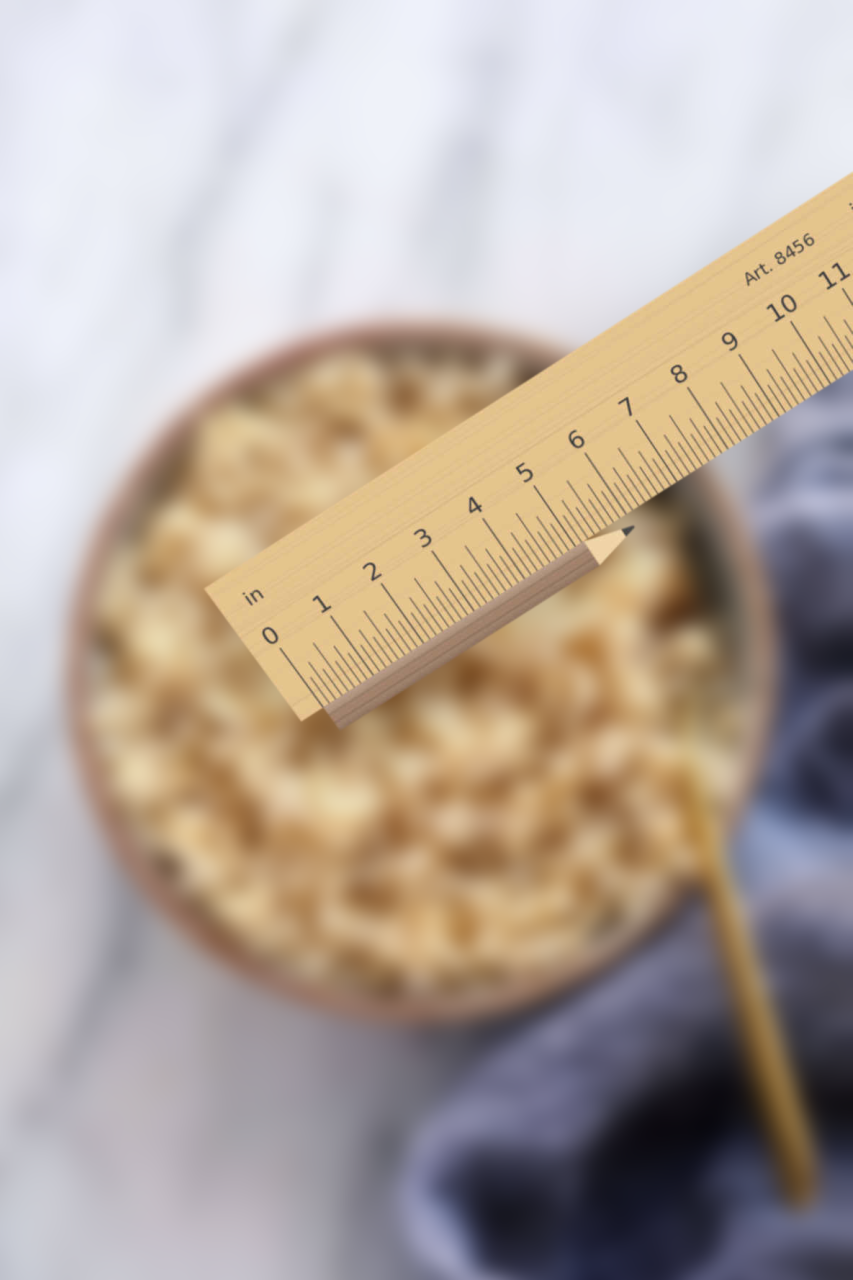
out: **6** in
